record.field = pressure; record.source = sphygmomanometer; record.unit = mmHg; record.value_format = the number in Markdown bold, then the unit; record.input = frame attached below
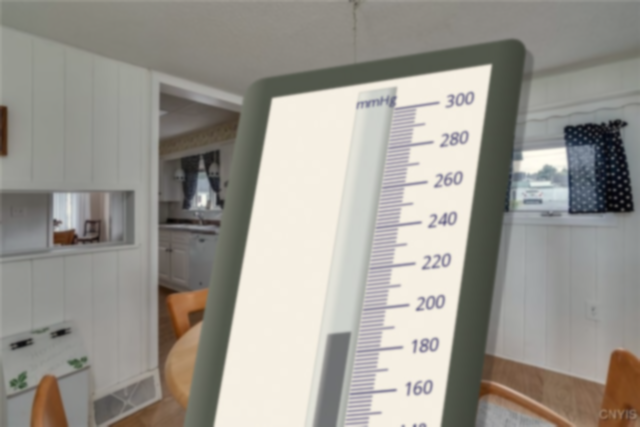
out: **190** mmHg
